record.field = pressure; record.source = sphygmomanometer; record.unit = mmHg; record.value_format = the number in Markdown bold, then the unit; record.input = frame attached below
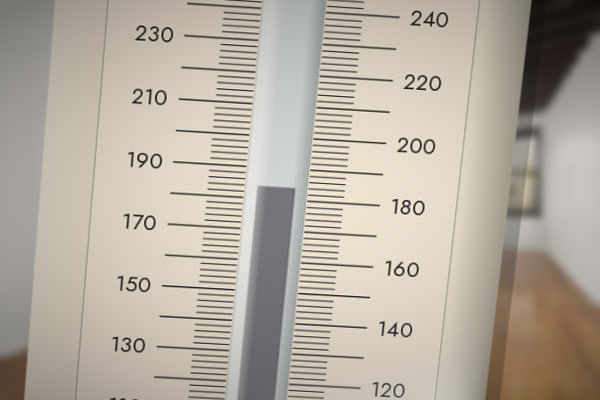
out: **184** mmHg
